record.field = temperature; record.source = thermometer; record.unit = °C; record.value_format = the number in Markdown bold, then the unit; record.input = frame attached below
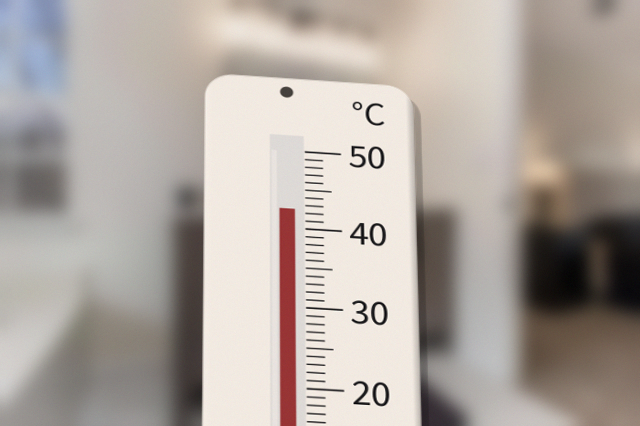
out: **42.5** °C
